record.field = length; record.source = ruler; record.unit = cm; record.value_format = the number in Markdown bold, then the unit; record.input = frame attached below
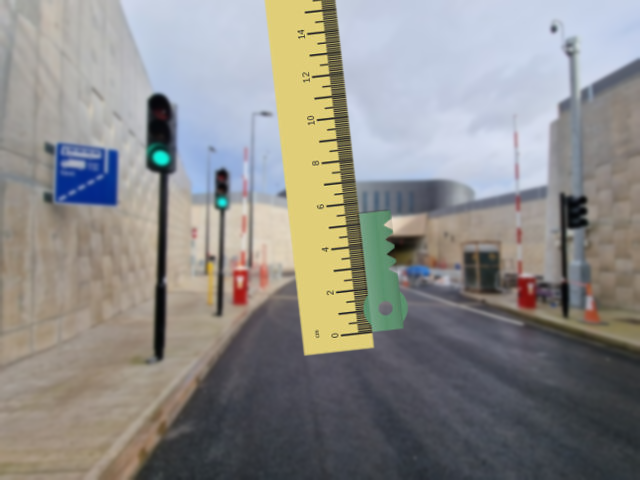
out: **5.5** cm
